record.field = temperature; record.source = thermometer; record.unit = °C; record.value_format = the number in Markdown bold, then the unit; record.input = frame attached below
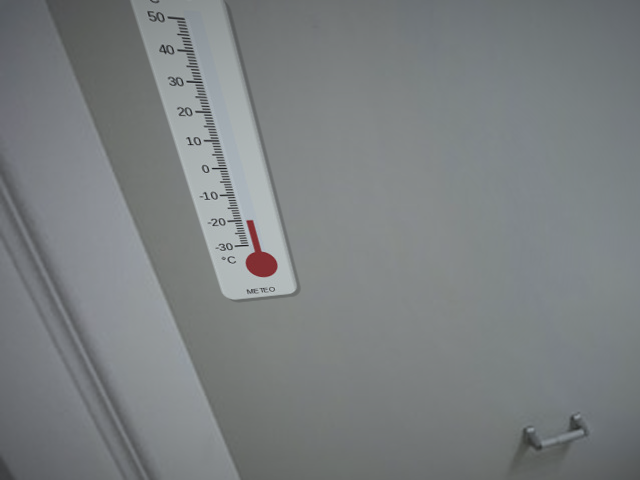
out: **-20** °C
